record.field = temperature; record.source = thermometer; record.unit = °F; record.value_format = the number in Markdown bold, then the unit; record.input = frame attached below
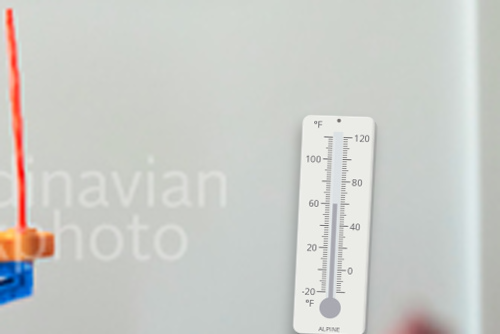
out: **60** °F
